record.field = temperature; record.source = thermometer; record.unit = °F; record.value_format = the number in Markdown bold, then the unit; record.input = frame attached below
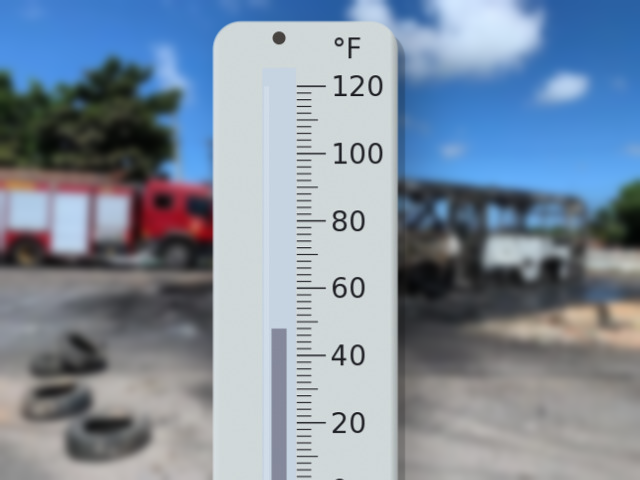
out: **48** °F
